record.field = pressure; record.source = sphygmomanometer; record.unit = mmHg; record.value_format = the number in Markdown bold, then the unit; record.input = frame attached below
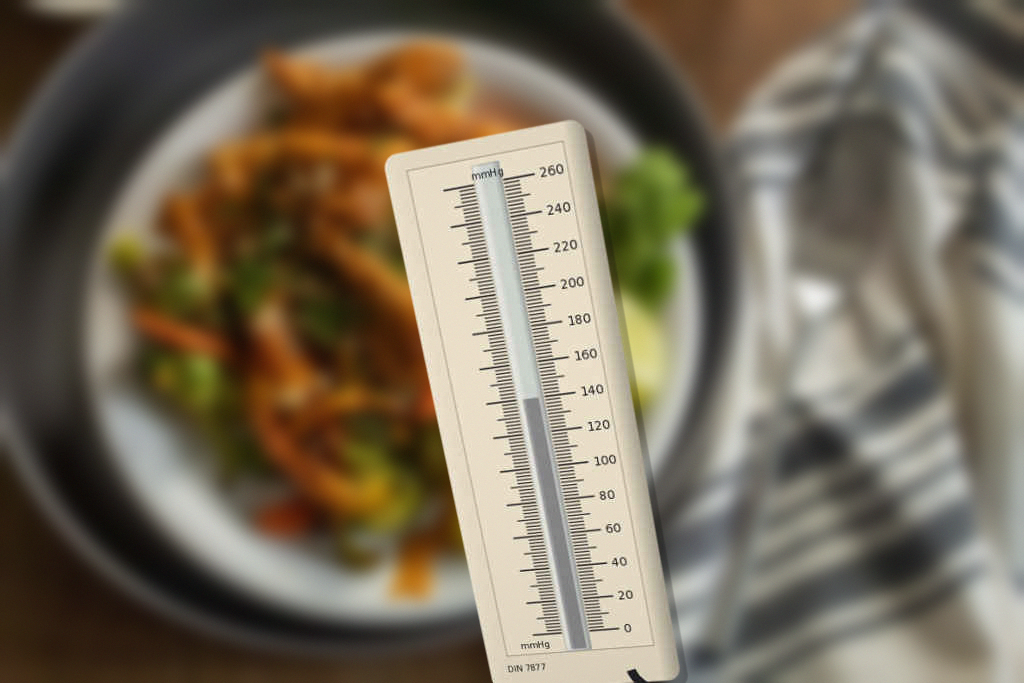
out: **140** mmHg
